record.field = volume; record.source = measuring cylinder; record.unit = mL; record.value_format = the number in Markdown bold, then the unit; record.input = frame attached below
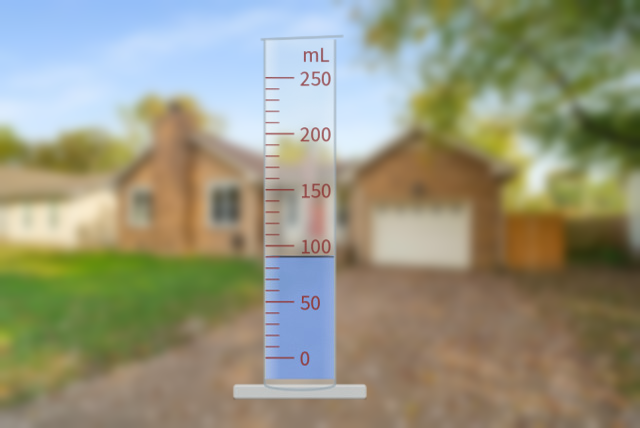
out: **90** mL
